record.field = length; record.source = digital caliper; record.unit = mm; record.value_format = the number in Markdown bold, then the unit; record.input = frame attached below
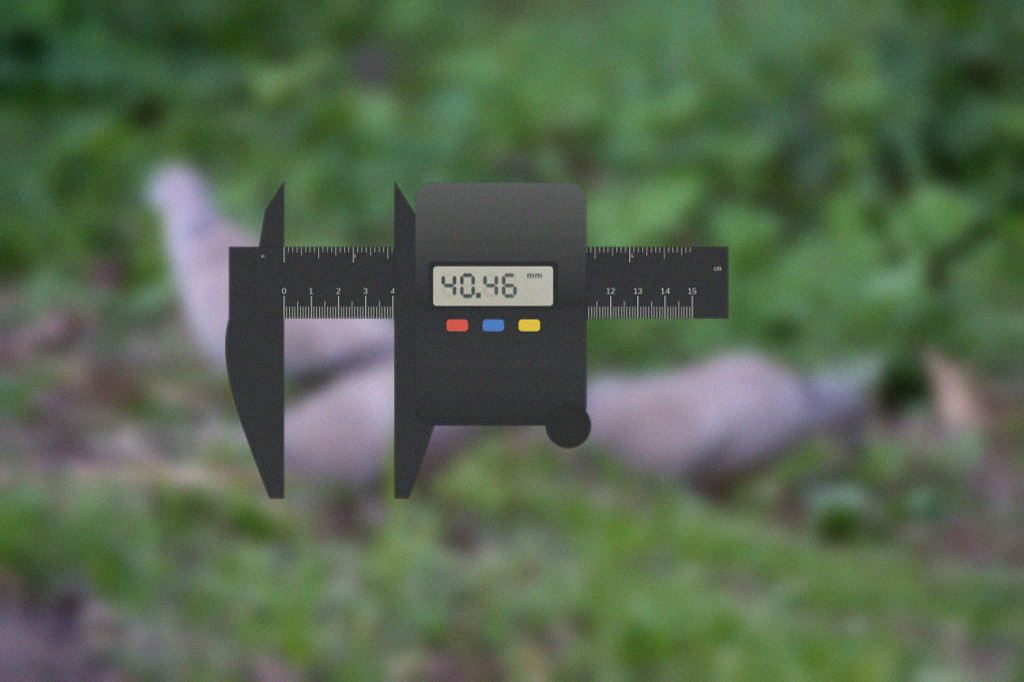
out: **40.46** mm
